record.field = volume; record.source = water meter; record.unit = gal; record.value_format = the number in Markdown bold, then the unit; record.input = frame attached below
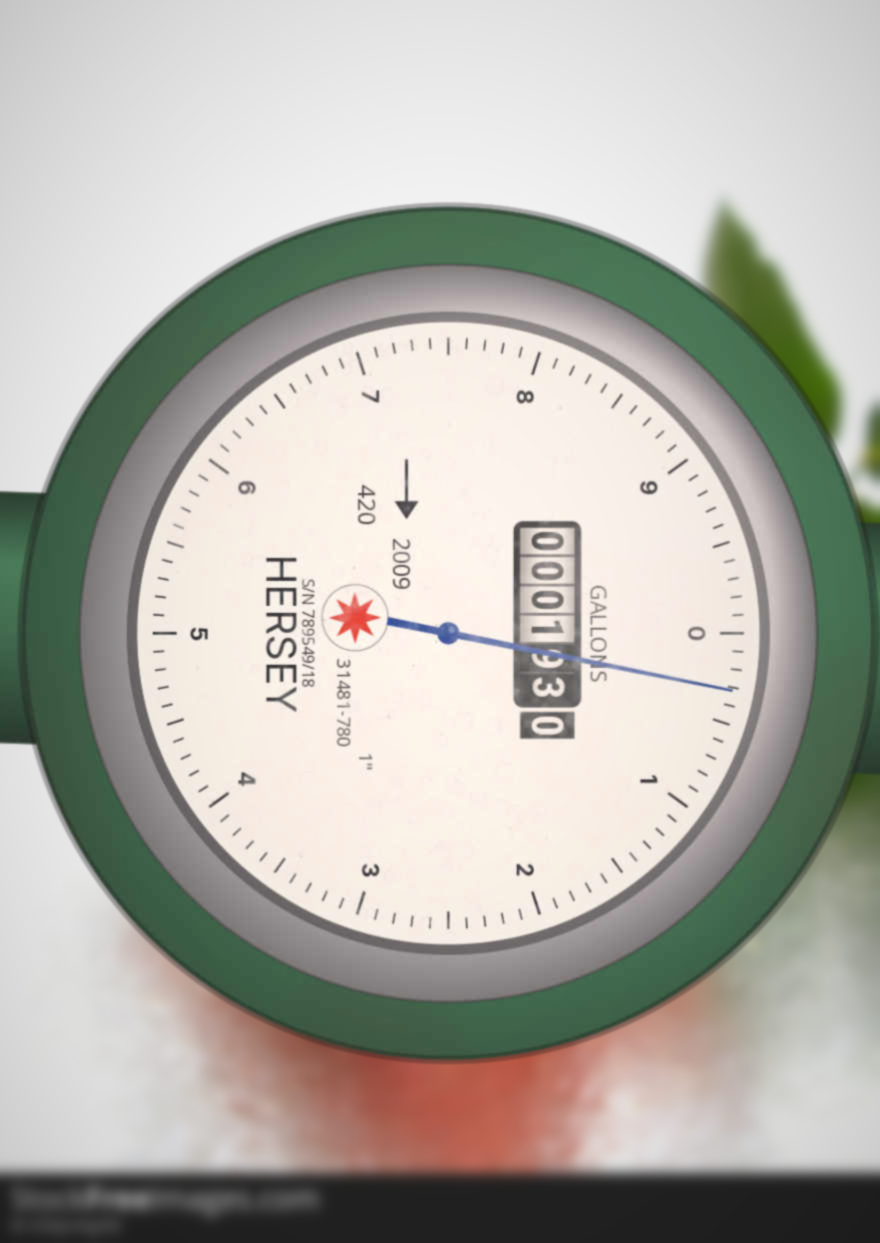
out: **1930.3** gal
